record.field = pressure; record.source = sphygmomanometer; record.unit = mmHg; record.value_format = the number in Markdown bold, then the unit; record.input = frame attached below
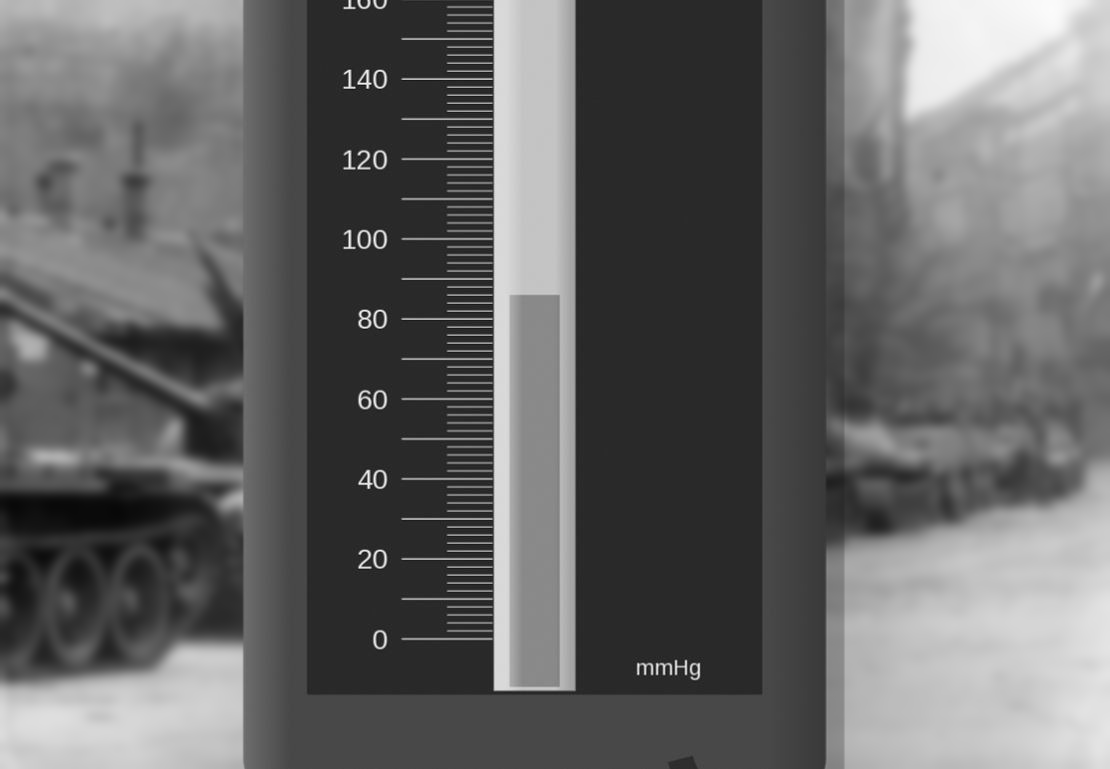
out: **86** mmHg
